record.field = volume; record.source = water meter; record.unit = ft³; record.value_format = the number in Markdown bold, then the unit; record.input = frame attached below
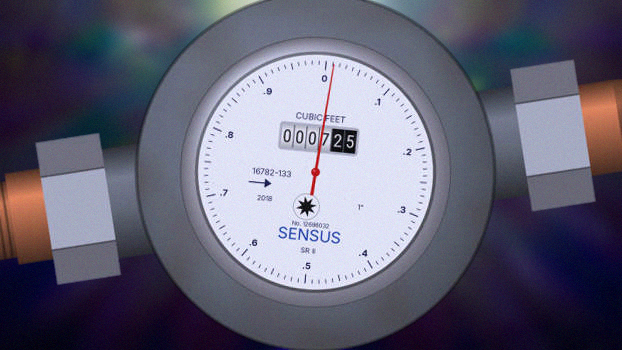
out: **725.01** ft³
